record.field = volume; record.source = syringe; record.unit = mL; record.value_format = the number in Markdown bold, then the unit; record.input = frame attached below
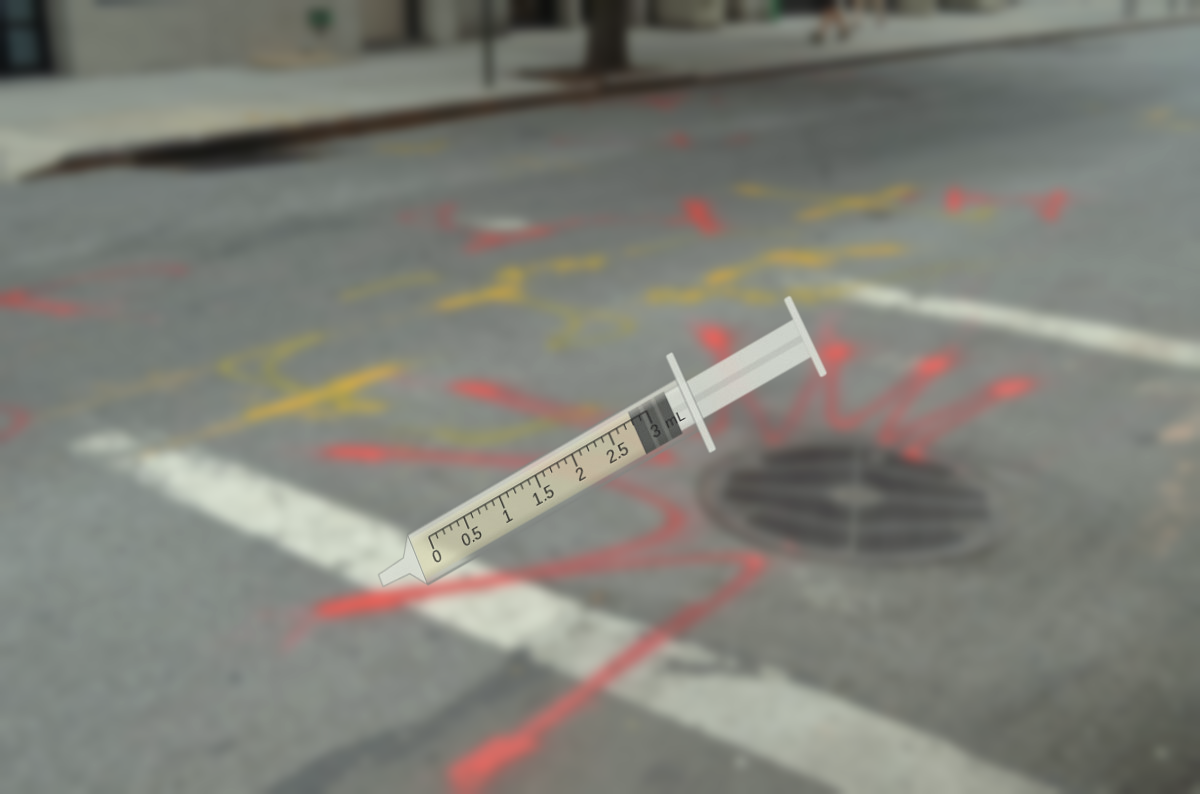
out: **2.8** mL
